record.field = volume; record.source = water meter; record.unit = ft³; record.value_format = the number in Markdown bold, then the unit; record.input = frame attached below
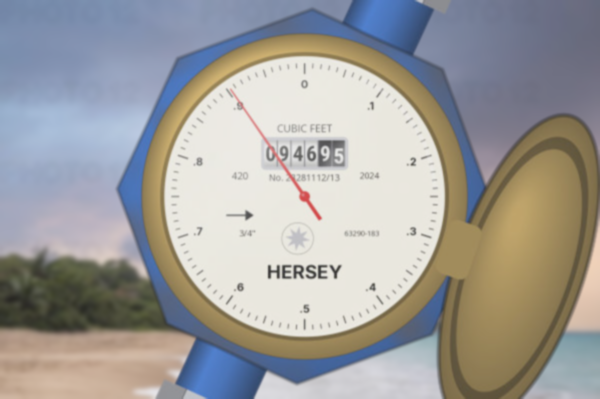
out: **94694.90** ft³
